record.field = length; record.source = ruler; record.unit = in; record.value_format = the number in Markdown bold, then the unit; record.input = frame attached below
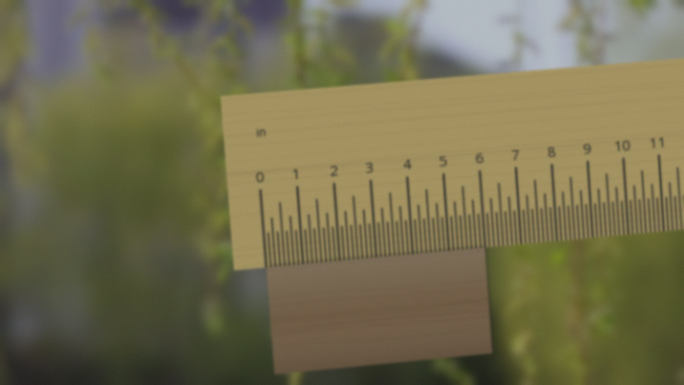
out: **6** in
